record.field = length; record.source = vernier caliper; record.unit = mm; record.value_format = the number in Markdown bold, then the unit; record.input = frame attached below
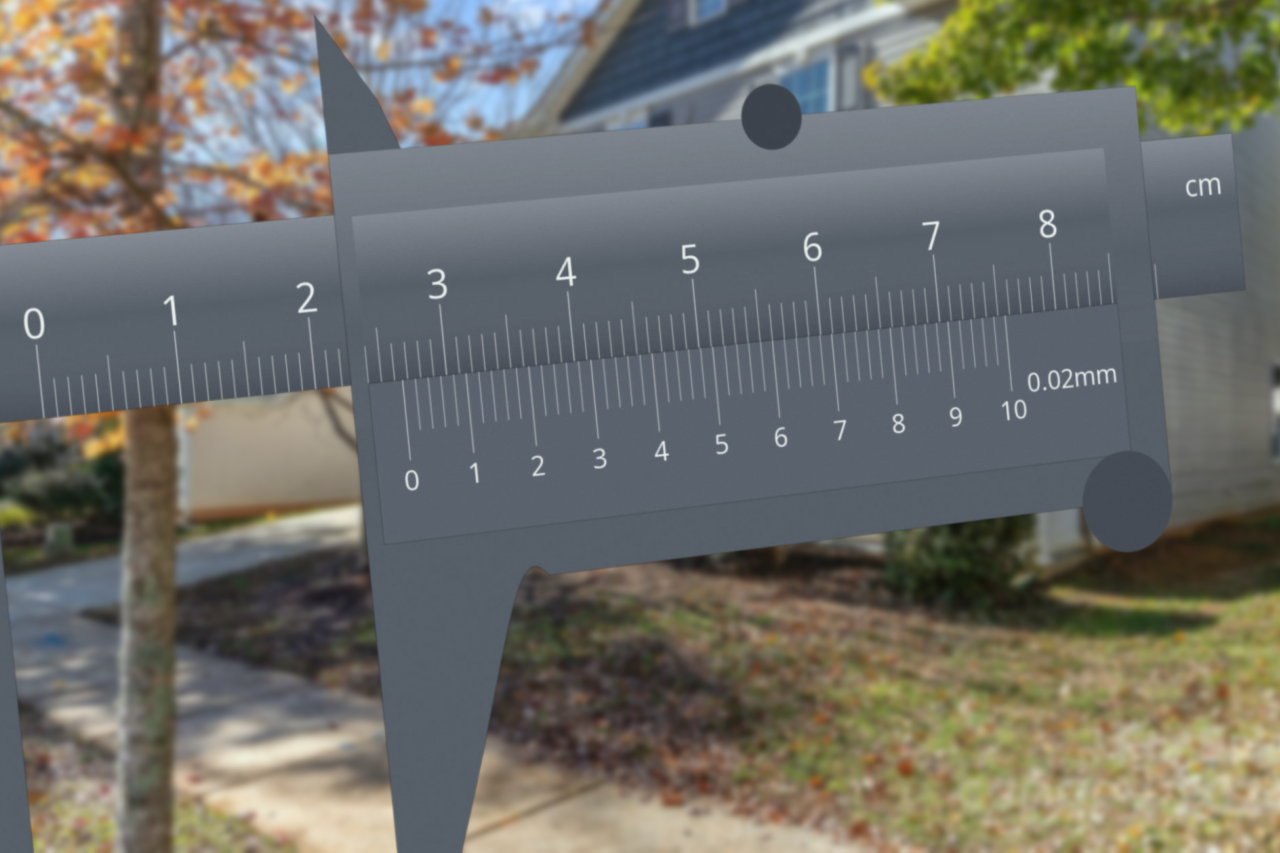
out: **26.6** mm
